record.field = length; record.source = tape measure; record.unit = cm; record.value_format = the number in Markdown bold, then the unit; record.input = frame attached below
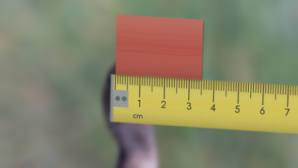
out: **3.5** cm
